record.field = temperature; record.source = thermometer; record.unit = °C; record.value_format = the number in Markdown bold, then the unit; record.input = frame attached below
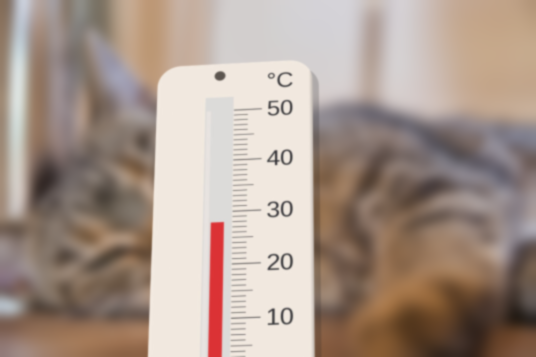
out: **28** °C
